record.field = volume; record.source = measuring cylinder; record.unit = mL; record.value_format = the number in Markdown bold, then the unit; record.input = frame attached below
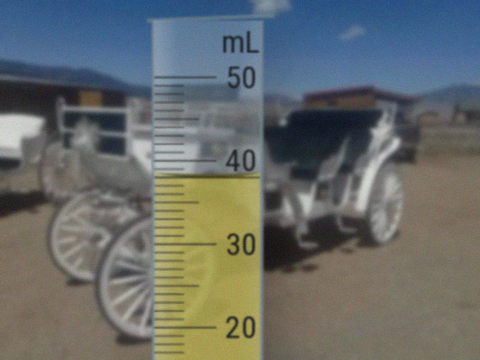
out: **38** mL
